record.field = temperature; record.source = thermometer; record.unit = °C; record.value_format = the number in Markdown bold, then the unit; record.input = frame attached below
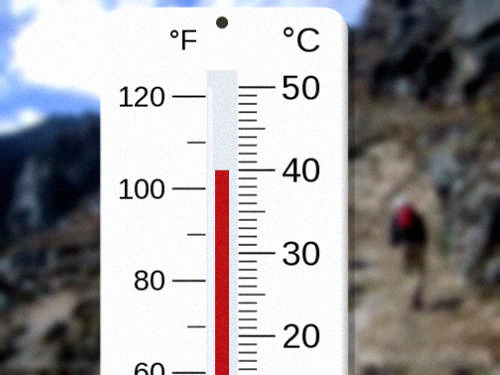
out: **40** °C
